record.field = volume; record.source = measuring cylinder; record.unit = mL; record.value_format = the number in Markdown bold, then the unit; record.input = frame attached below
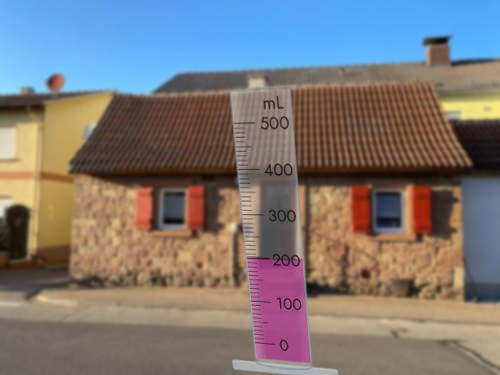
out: **200** mL
